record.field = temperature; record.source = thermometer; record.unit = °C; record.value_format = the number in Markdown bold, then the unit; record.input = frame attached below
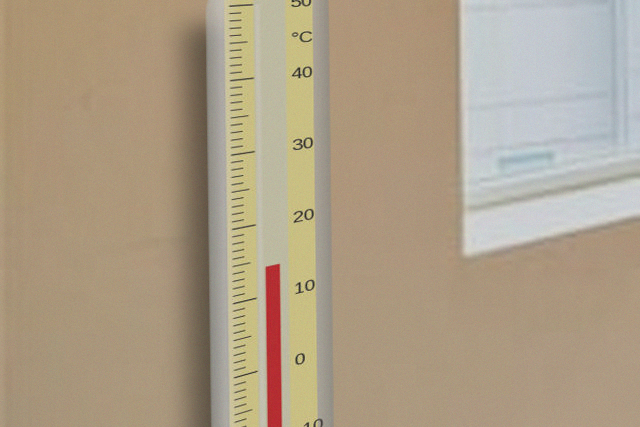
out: **14** °C
